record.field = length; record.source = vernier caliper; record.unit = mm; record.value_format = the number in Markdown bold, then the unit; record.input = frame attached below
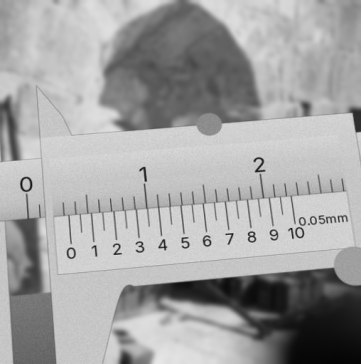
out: **3.4** mm
